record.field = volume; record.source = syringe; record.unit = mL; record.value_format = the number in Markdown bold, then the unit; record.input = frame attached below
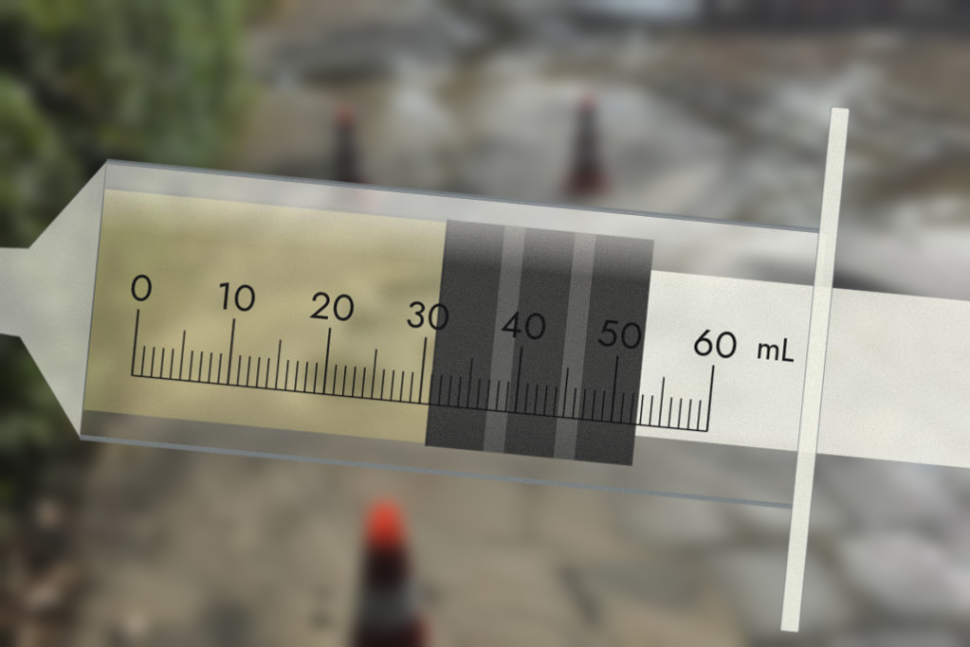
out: **31** mL
